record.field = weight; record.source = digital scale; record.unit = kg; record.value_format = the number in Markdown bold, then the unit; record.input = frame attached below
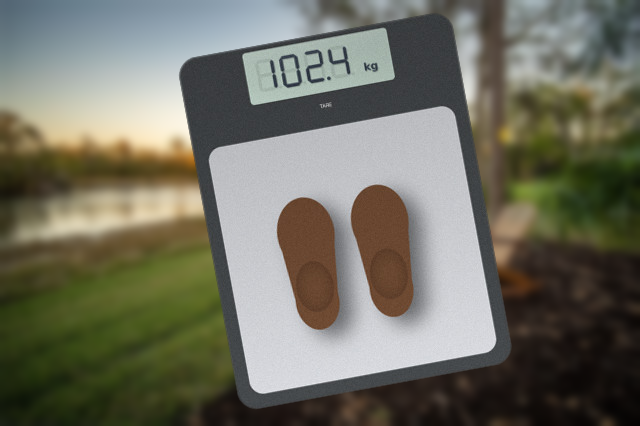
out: **102.4** kg
